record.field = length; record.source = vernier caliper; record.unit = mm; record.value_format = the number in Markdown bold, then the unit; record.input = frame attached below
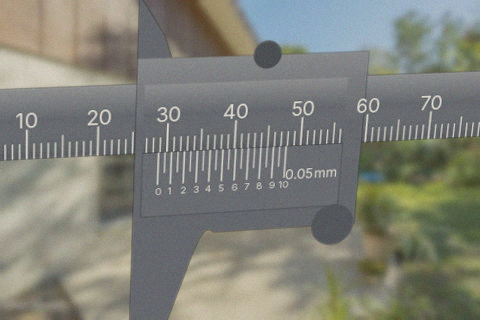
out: **28.8** mm
